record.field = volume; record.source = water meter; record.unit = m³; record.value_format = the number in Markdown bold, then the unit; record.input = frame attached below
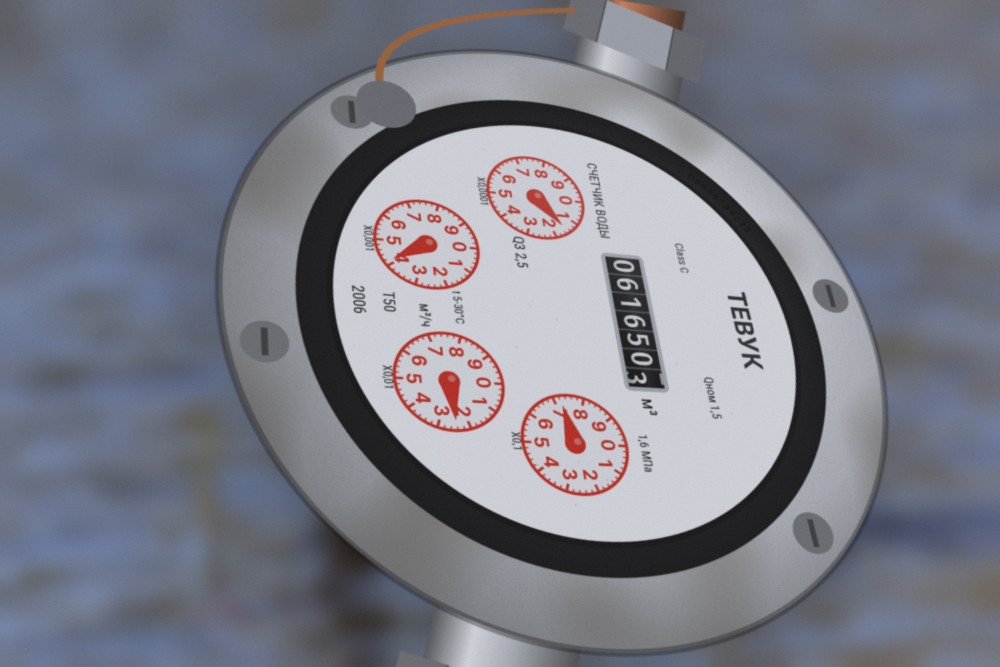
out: **616502.7241** m³
